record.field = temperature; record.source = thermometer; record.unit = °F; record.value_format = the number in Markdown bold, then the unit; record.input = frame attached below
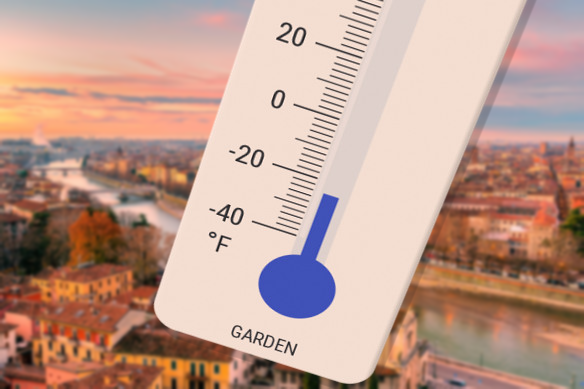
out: **-24** °F
